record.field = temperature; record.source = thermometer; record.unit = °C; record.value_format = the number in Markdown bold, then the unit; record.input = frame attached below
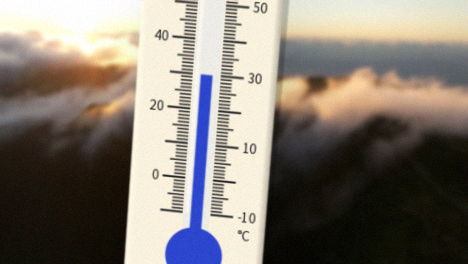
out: **30** °C
